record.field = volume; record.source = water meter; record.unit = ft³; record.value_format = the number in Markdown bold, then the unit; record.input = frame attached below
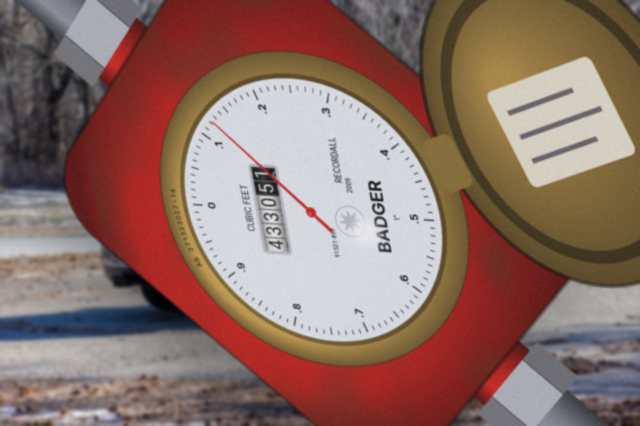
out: **433051.12** ft³
